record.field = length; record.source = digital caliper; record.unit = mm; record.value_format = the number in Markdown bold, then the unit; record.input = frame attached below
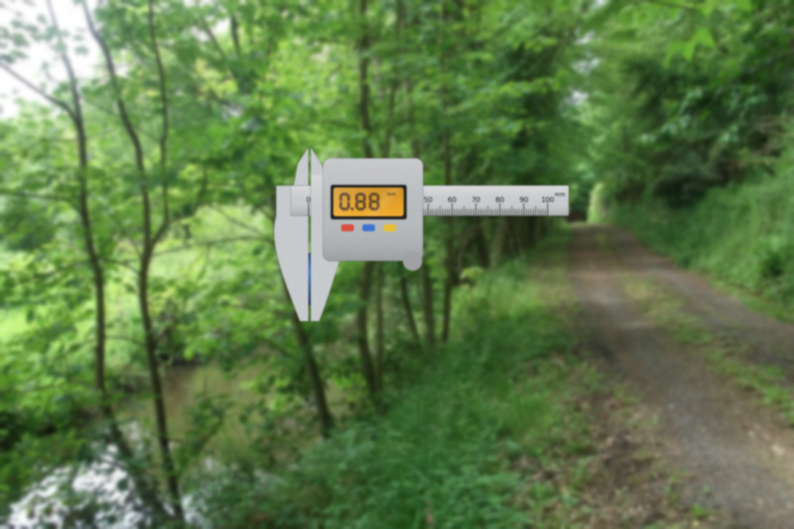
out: **0.88** mm
